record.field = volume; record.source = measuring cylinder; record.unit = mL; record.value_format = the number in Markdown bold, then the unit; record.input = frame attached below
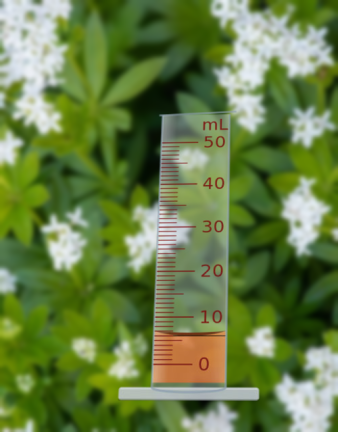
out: **6** mL
